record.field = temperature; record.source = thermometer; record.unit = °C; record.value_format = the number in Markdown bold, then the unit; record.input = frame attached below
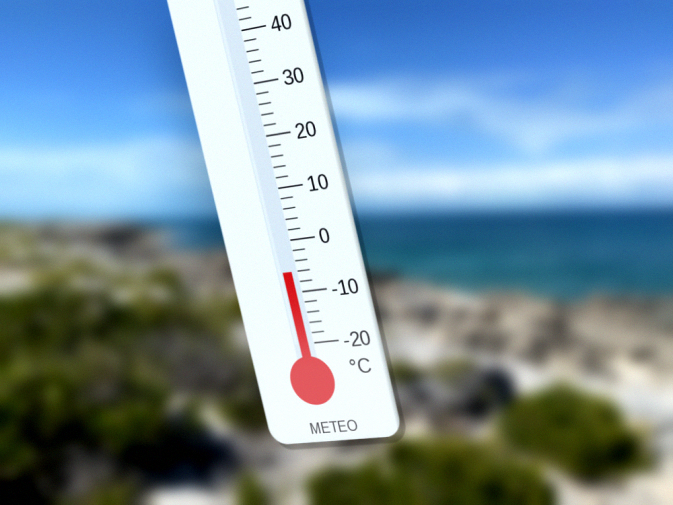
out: **-6** °C
